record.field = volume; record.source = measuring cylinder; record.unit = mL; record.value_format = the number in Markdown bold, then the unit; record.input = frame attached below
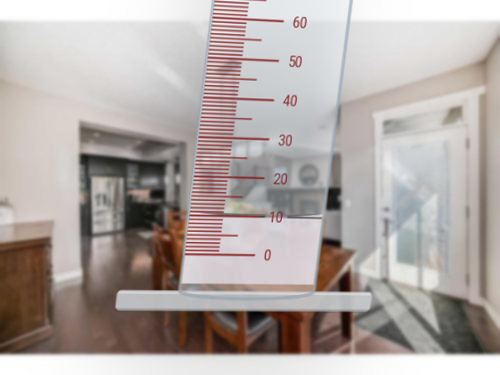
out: **10** mL
